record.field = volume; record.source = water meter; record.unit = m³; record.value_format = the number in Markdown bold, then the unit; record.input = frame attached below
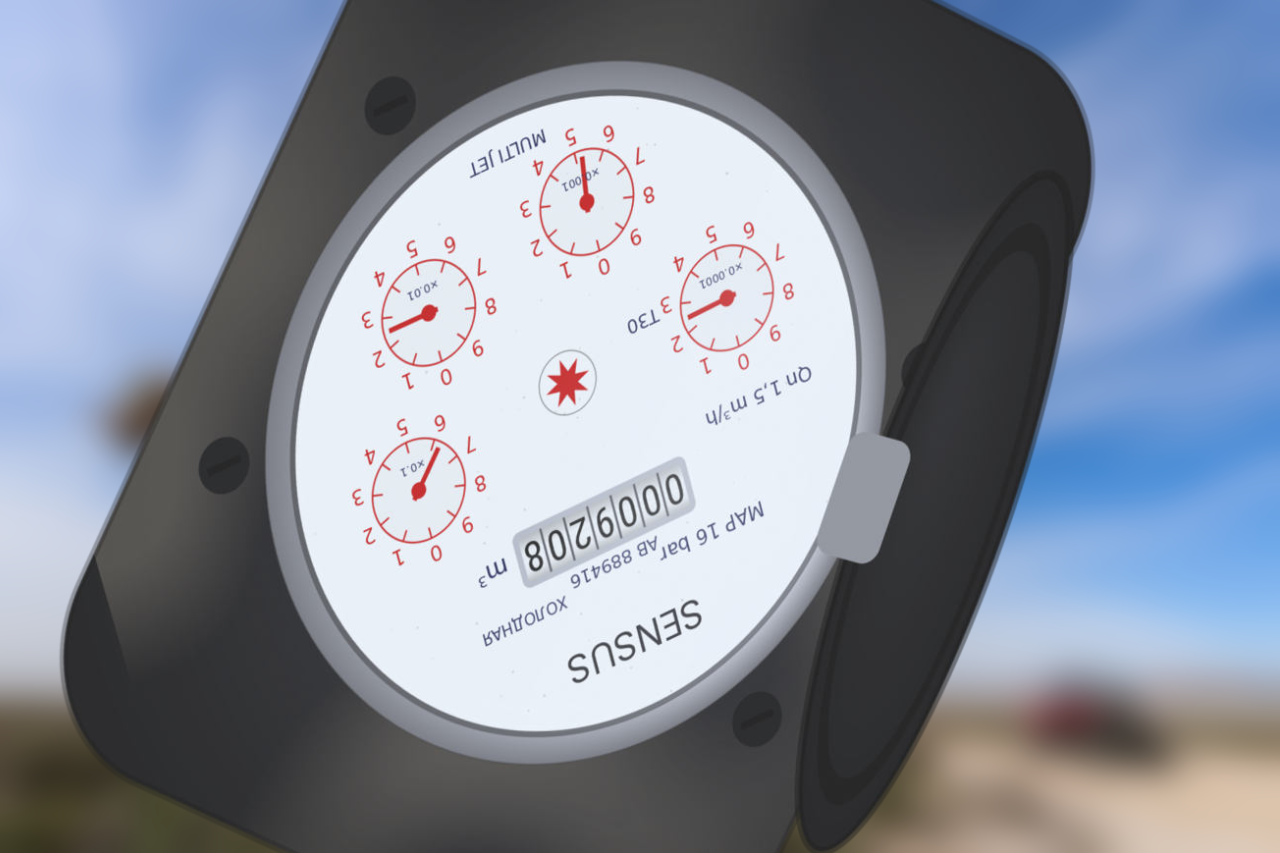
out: **9208.6252** m³
